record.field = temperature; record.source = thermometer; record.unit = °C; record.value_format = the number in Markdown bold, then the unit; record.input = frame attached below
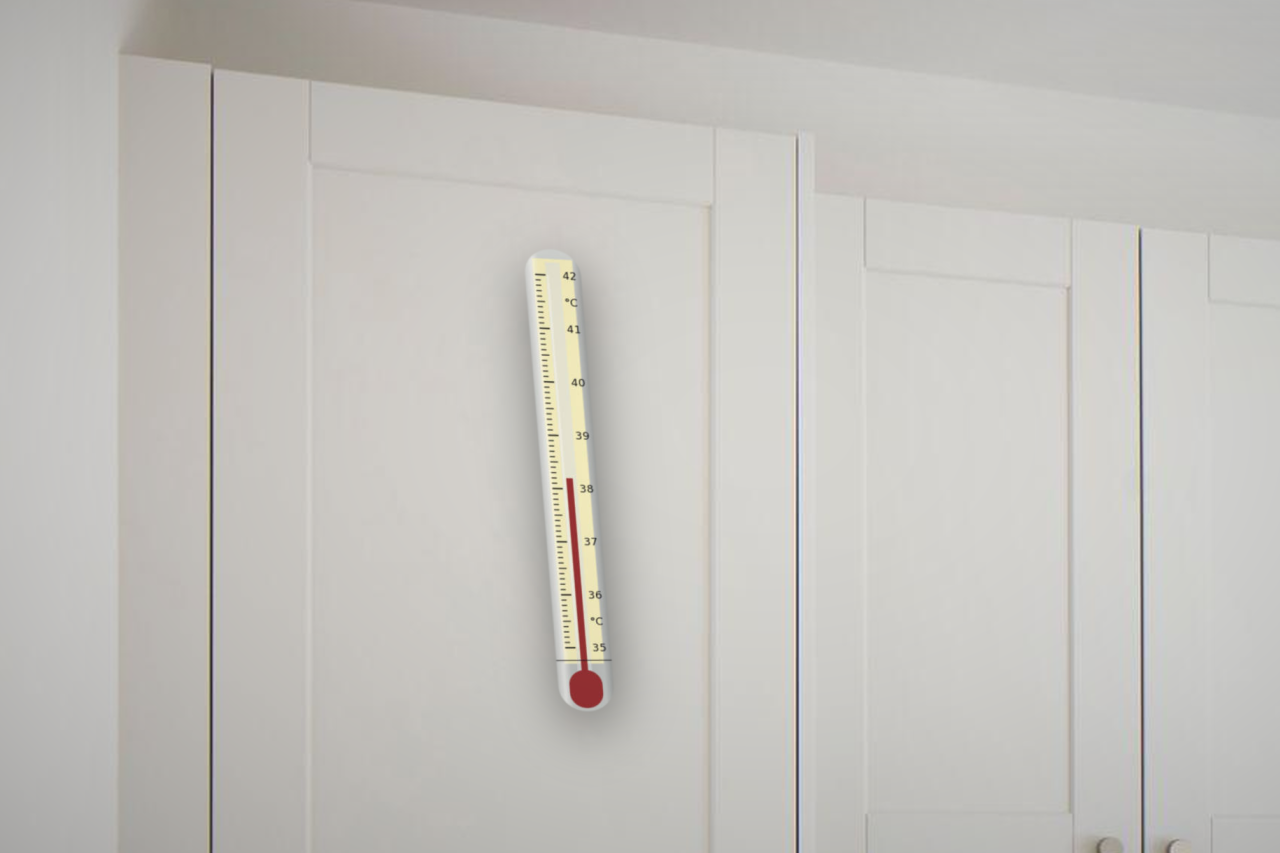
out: **38.2** °C
